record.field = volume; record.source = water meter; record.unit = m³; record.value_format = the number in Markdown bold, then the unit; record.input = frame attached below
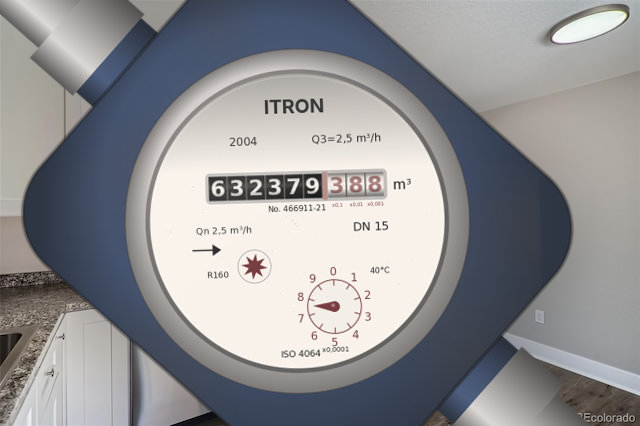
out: **632379.3887** m³
